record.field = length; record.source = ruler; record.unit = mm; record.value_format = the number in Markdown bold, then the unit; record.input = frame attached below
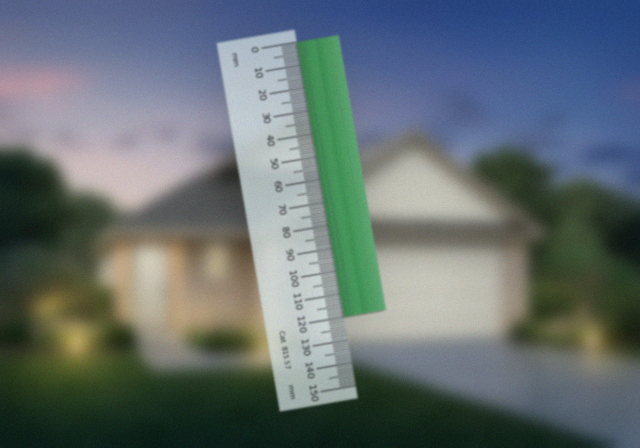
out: **120** mm
